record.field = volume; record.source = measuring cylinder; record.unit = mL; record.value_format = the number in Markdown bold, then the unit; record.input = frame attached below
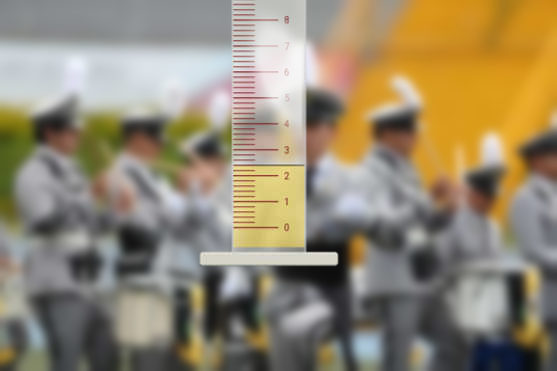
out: **2.4** mL
